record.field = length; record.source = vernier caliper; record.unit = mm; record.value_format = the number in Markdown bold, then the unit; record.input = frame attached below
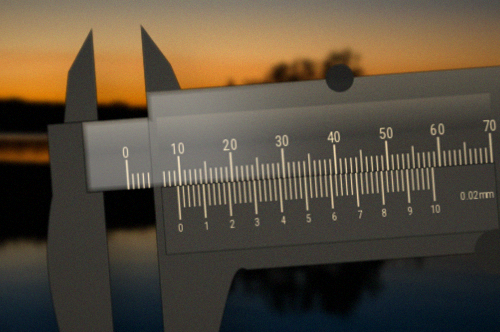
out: **9.5** mm
